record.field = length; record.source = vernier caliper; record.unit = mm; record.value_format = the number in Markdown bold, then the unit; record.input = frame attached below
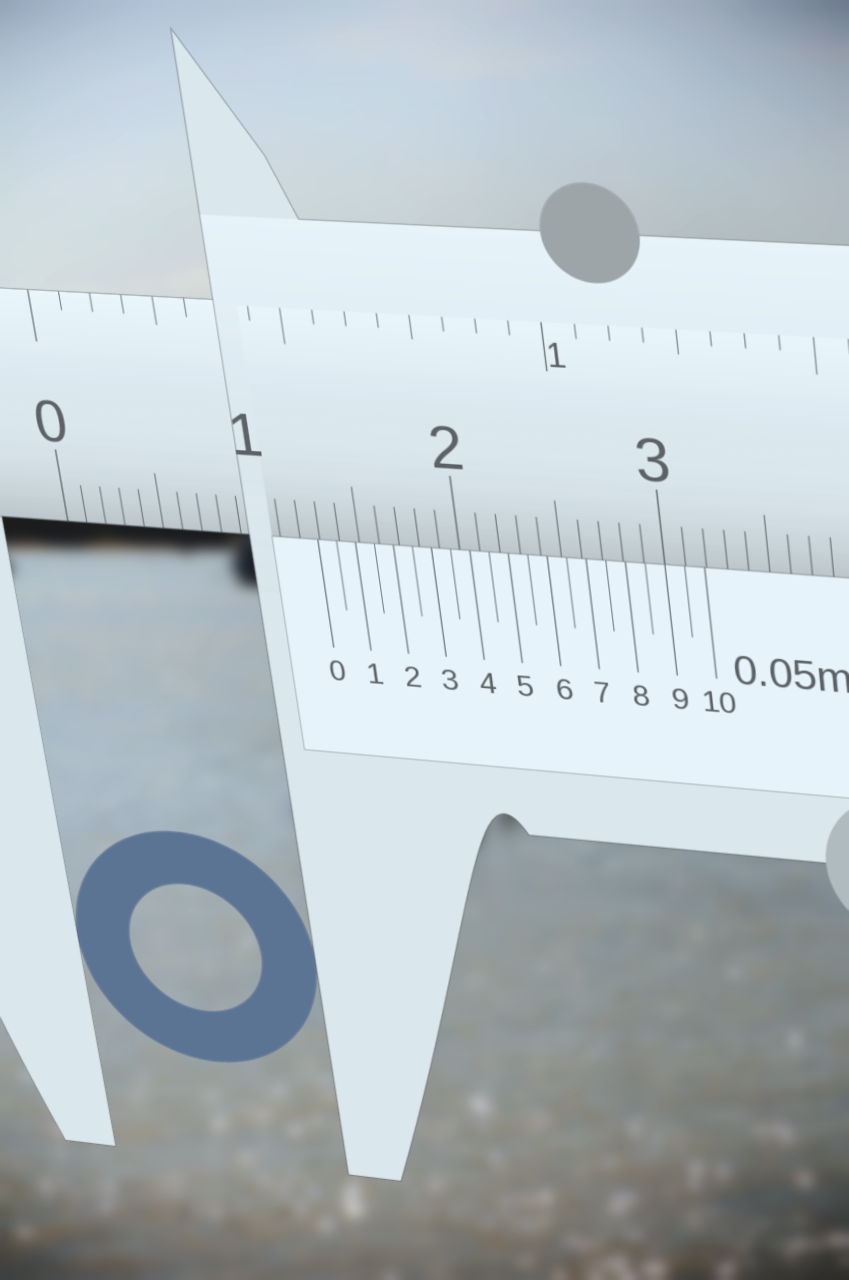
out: **12.9** mm
